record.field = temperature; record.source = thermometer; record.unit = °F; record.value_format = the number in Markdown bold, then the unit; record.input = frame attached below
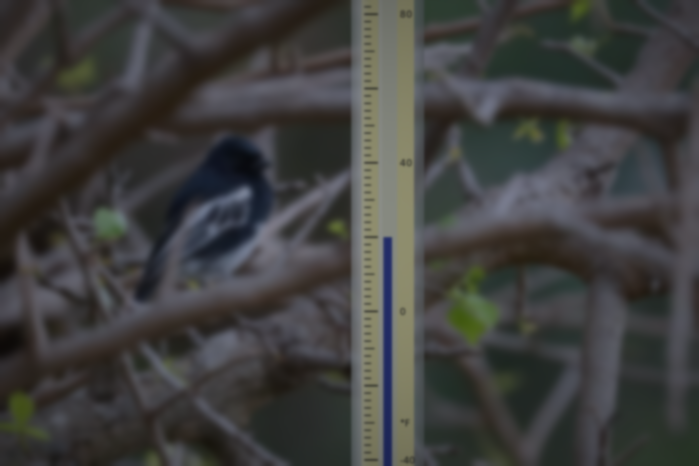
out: **20** °F
